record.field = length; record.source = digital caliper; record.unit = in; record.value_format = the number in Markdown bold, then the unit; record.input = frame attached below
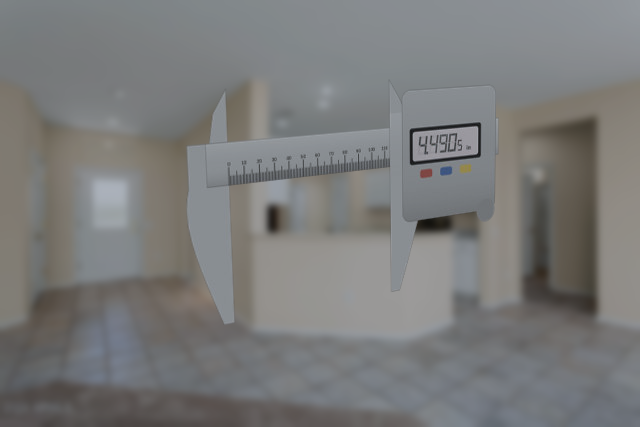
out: **4.4905** in
